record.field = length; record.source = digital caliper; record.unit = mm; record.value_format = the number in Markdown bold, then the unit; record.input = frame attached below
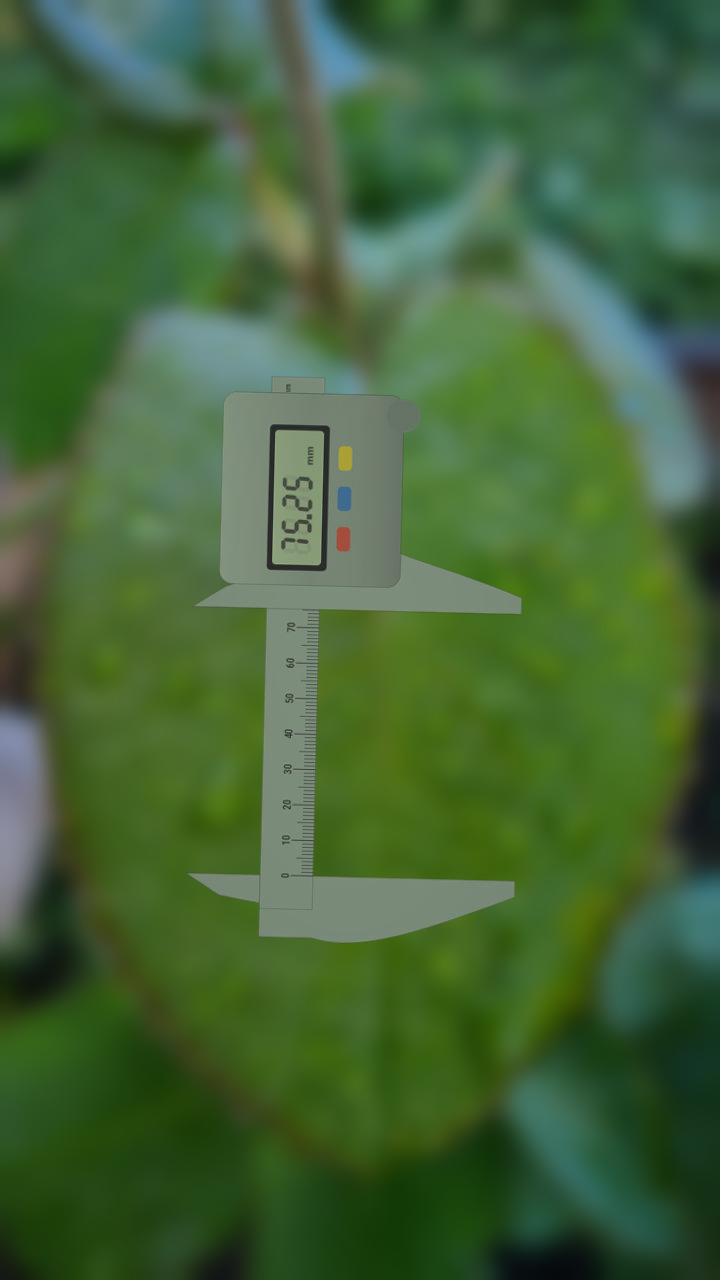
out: **75.25** mm
